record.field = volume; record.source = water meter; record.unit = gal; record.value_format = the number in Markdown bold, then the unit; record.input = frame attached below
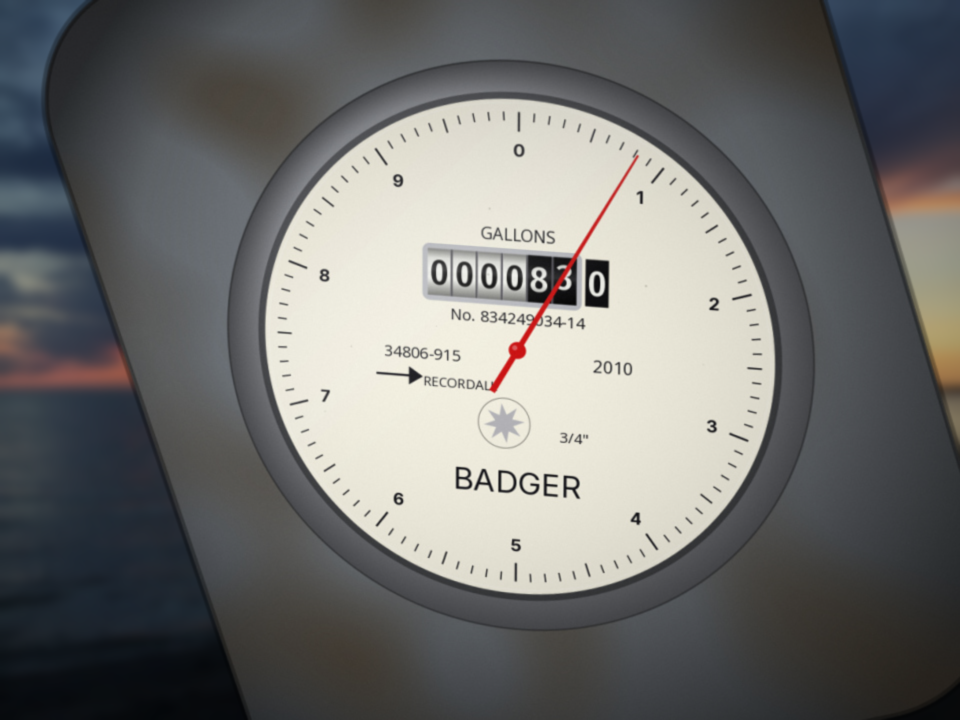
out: **830.8** gal
